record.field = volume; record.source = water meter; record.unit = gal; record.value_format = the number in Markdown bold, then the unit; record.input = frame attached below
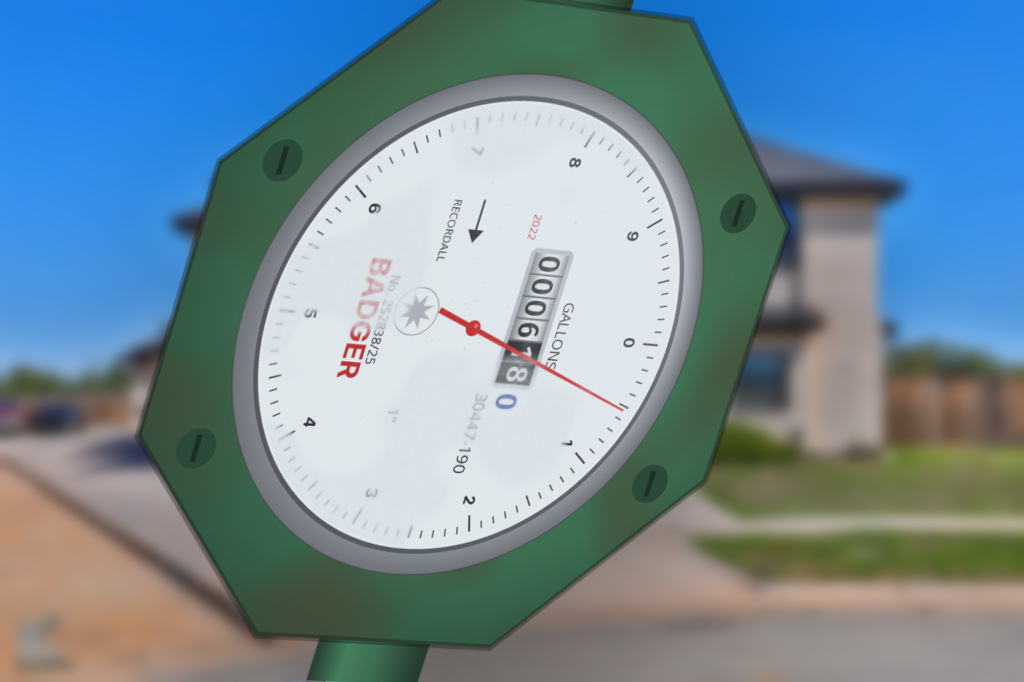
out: **6180.5** gal
